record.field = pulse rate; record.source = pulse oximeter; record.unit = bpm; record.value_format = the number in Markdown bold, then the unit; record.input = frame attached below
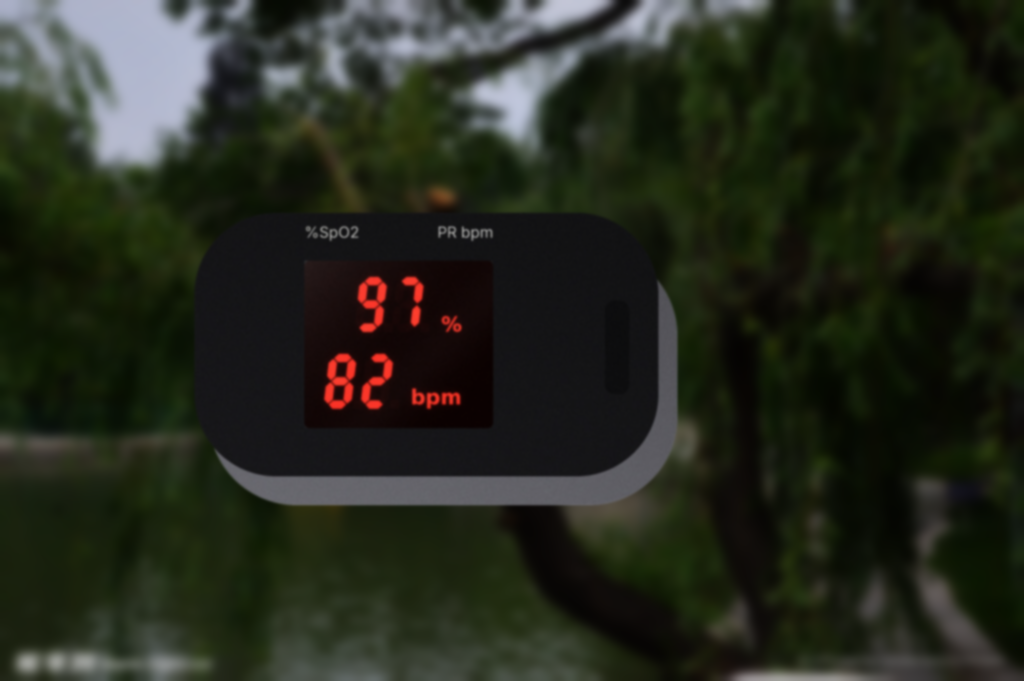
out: **82** bpm
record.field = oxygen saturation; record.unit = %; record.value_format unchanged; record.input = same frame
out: **97** %
